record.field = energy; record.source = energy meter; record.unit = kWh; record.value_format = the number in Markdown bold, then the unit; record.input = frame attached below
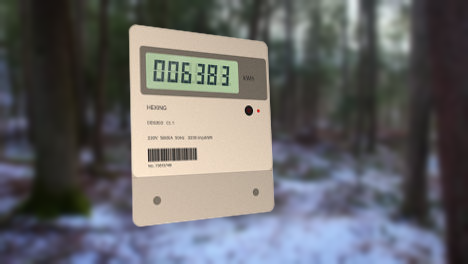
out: **6383** kWh
